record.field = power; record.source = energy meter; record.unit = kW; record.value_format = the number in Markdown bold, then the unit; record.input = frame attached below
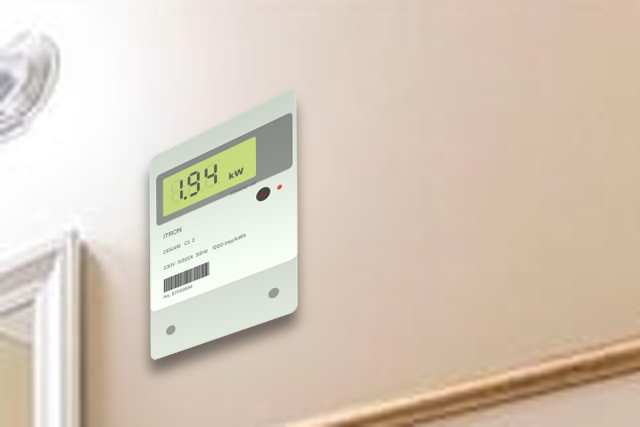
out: **1.94** kW
